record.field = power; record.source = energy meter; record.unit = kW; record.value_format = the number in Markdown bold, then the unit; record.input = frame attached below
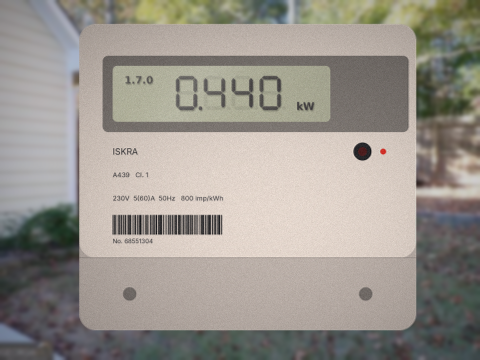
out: **0.440** kW
